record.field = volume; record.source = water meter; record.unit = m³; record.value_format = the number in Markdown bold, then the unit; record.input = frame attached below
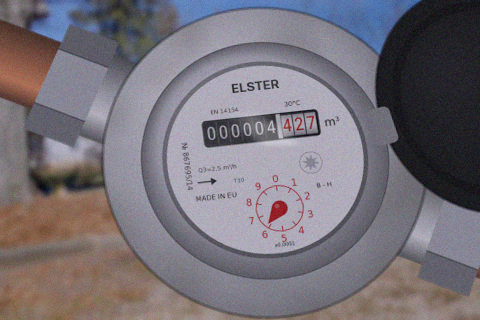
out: **4.4276** m³
